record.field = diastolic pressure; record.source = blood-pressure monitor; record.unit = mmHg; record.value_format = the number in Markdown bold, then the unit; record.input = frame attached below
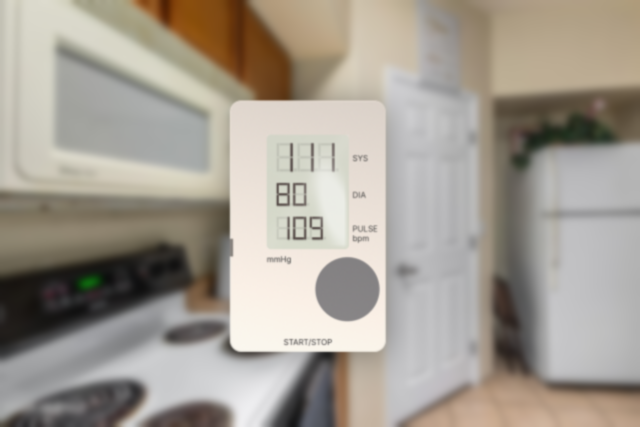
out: **80** mmHg
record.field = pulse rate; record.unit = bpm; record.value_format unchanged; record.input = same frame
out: **109** bpm
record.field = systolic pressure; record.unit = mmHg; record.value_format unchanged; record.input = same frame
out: **111** mmHg
